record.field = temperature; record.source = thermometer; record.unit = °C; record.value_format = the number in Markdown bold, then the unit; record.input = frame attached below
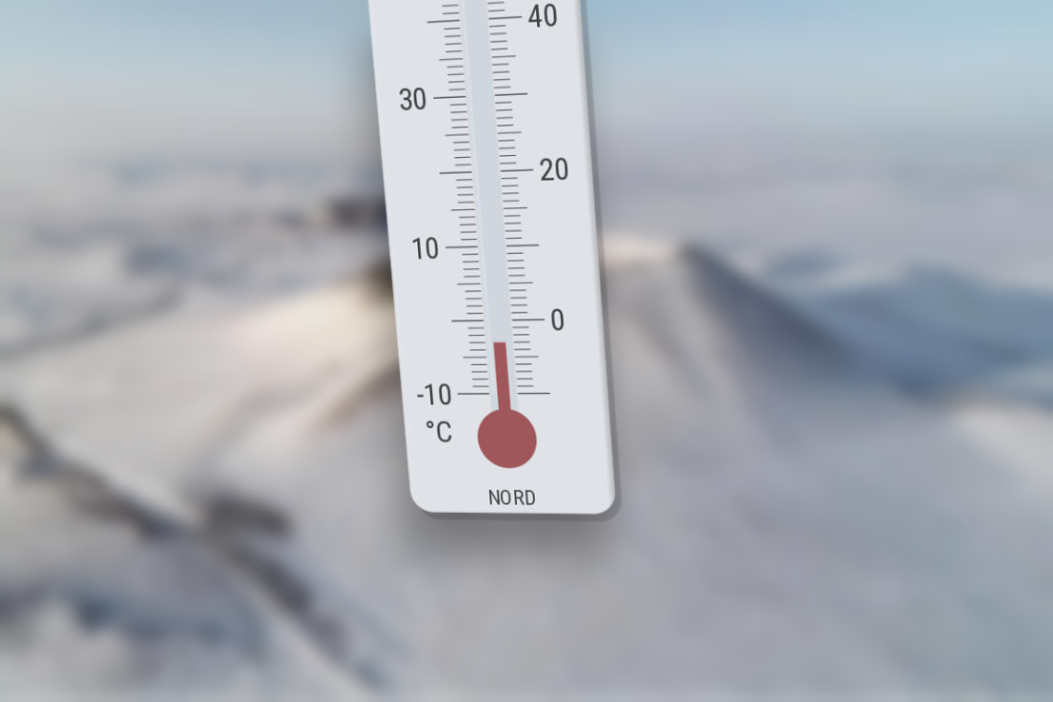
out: **-3** °C
